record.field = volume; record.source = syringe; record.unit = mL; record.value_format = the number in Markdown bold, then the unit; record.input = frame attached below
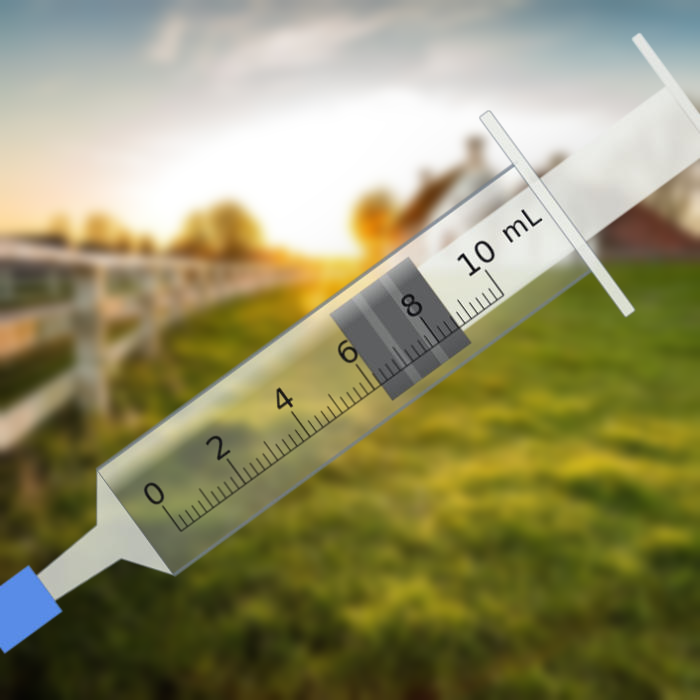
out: **6.2** mL
